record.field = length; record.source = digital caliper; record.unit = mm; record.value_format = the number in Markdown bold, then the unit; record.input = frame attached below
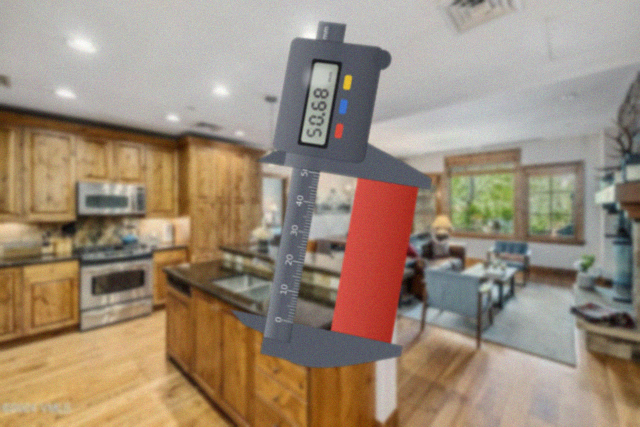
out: **50.68** mm
